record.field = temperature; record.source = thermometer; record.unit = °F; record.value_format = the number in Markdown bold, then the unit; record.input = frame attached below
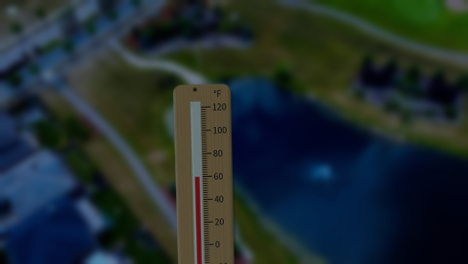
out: **60** °F
